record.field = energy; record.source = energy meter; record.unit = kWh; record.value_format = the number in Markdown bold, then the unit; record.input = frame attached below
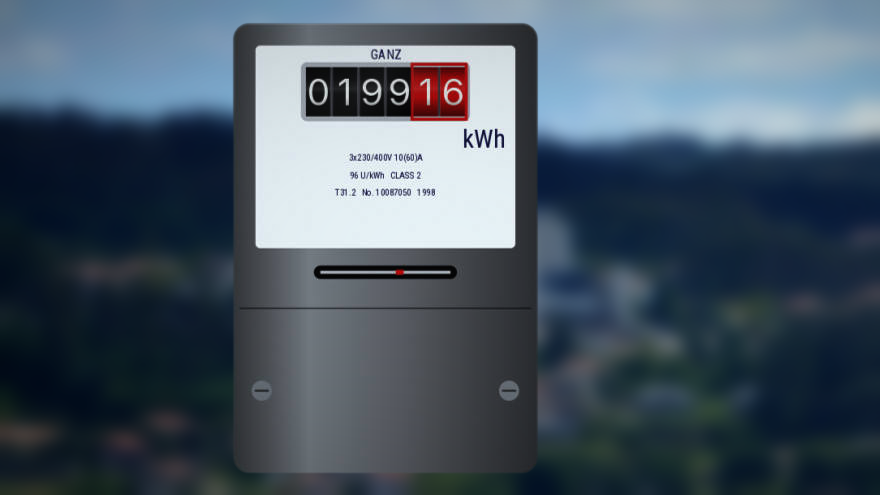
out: **199.16** kWh
